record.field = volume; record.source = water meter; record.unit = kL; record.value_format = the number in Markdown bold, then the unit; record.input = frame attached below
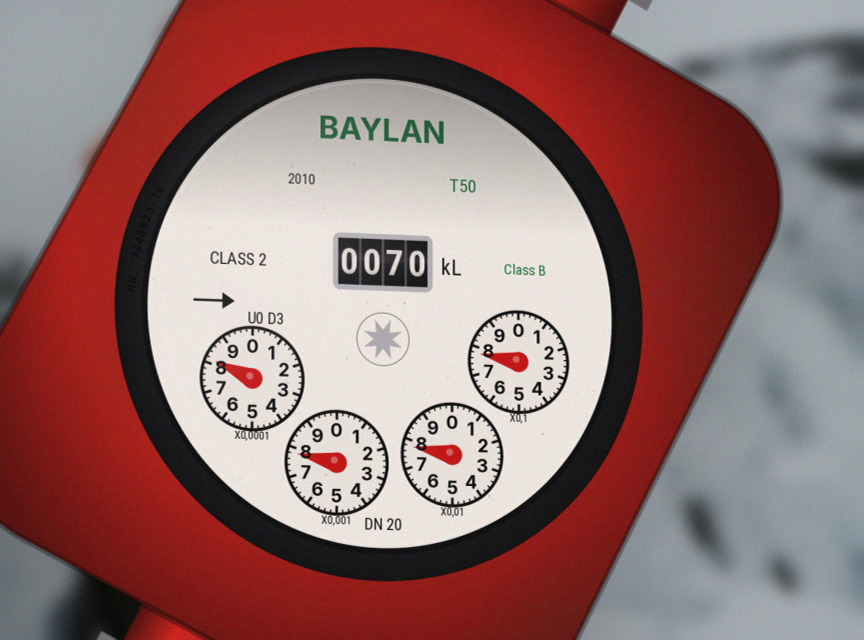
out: **70.7778** kL
